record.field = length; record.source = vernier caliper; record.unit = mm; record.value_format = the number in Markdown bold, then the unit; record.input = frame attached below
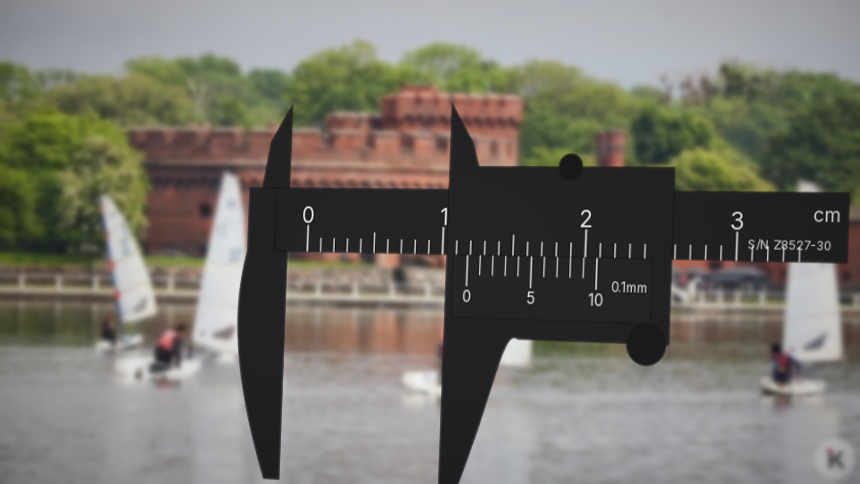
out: **11.8** mm
